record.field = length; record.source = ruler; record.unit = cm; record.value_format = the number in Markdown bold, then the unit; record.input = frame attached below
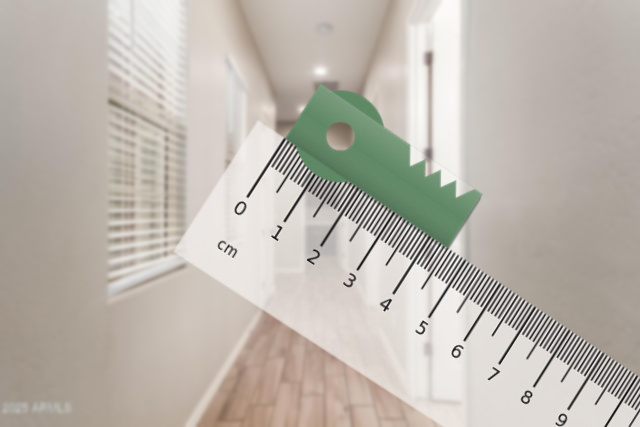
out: **4.5** cm
